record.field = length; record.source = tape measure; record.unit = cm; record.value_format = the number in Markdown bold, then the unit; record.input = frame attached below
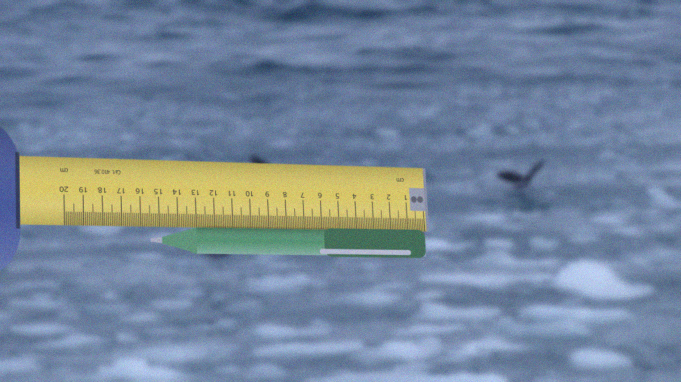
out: **15.5** cm
